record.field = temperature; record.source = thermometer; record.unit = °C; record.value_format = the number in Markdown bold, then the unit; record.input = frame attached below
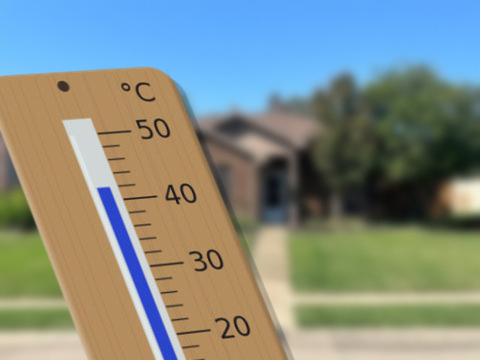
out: **42** °C
